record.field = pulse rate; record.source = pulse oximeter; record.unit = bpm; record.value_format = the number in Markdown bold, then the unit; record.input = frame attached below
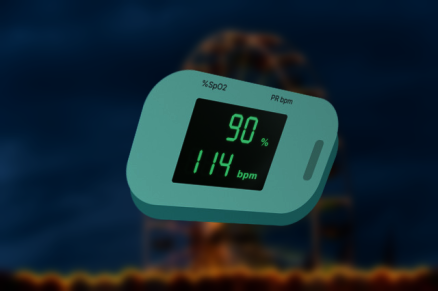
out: **114** bpm
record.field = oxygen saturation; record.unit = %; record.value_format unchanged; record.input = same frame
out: **90** %
